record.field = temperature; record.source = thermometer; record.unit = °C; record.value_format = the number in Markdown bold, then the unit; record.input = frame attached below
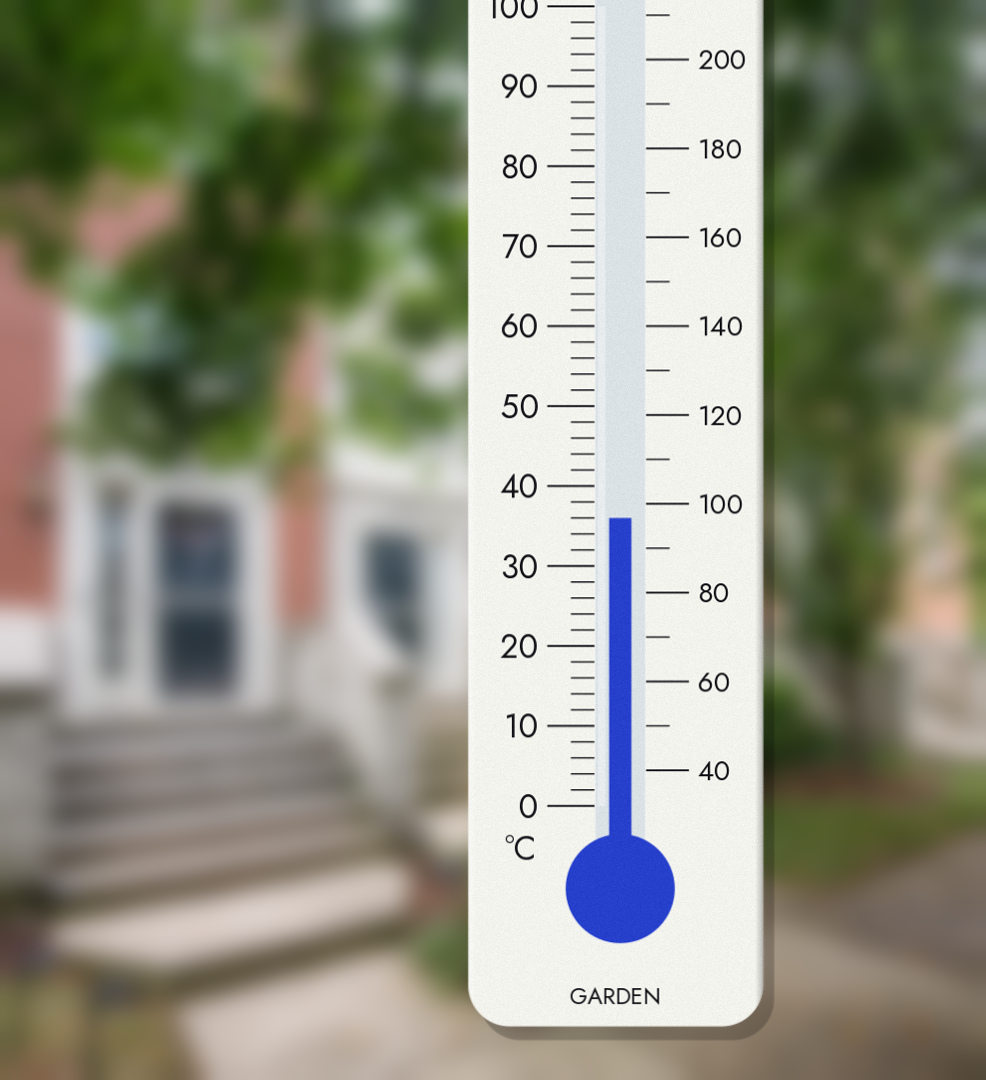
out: **36** °C
